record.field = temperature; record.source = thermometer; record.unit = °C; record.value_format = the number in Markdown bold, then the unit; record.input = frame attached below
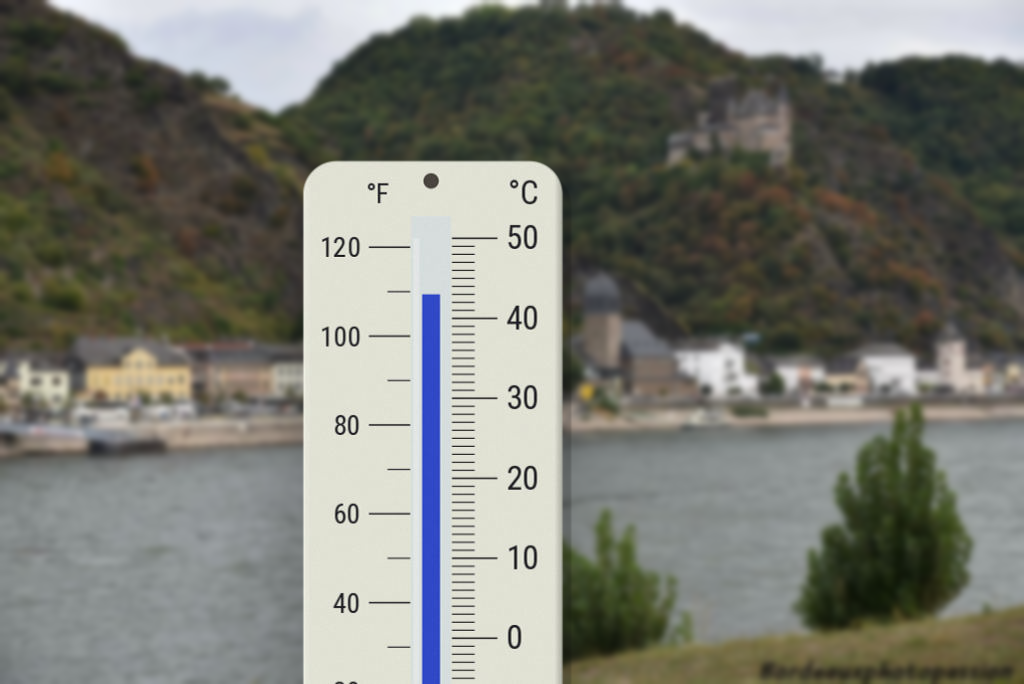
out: **43** °C
